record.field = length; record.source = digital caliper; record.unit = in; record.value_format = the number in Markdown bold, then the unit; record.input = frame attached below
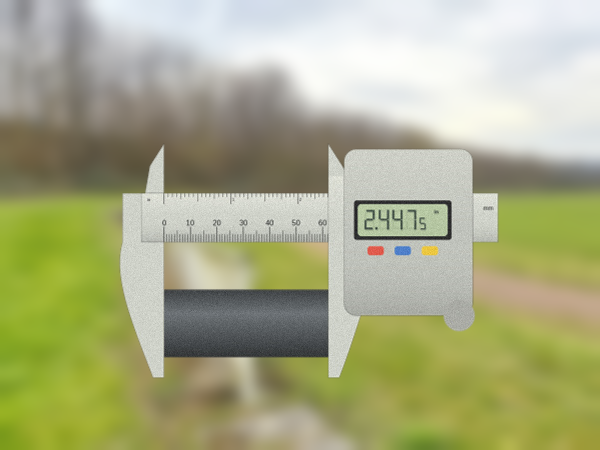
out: **2.4475** in
